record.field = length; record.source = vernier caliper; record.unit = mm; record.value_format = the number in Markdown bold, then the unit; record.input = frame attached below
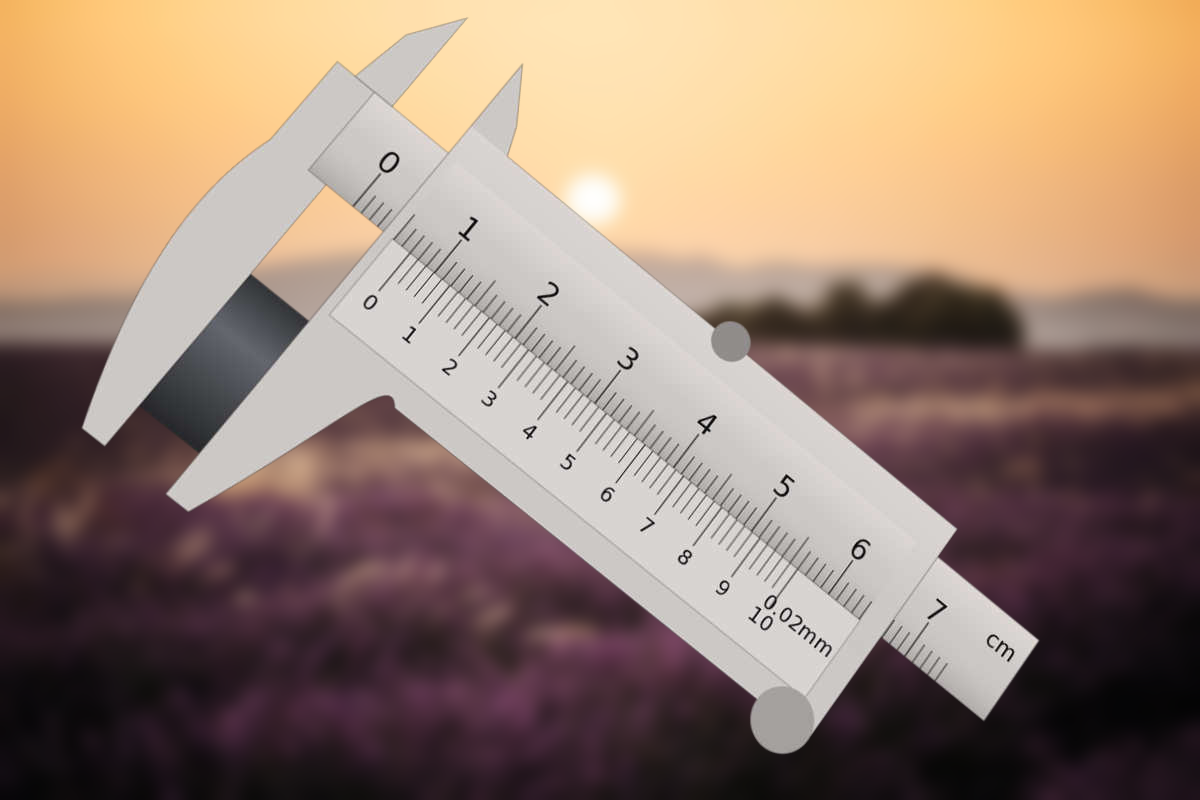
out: **7.0** mm
